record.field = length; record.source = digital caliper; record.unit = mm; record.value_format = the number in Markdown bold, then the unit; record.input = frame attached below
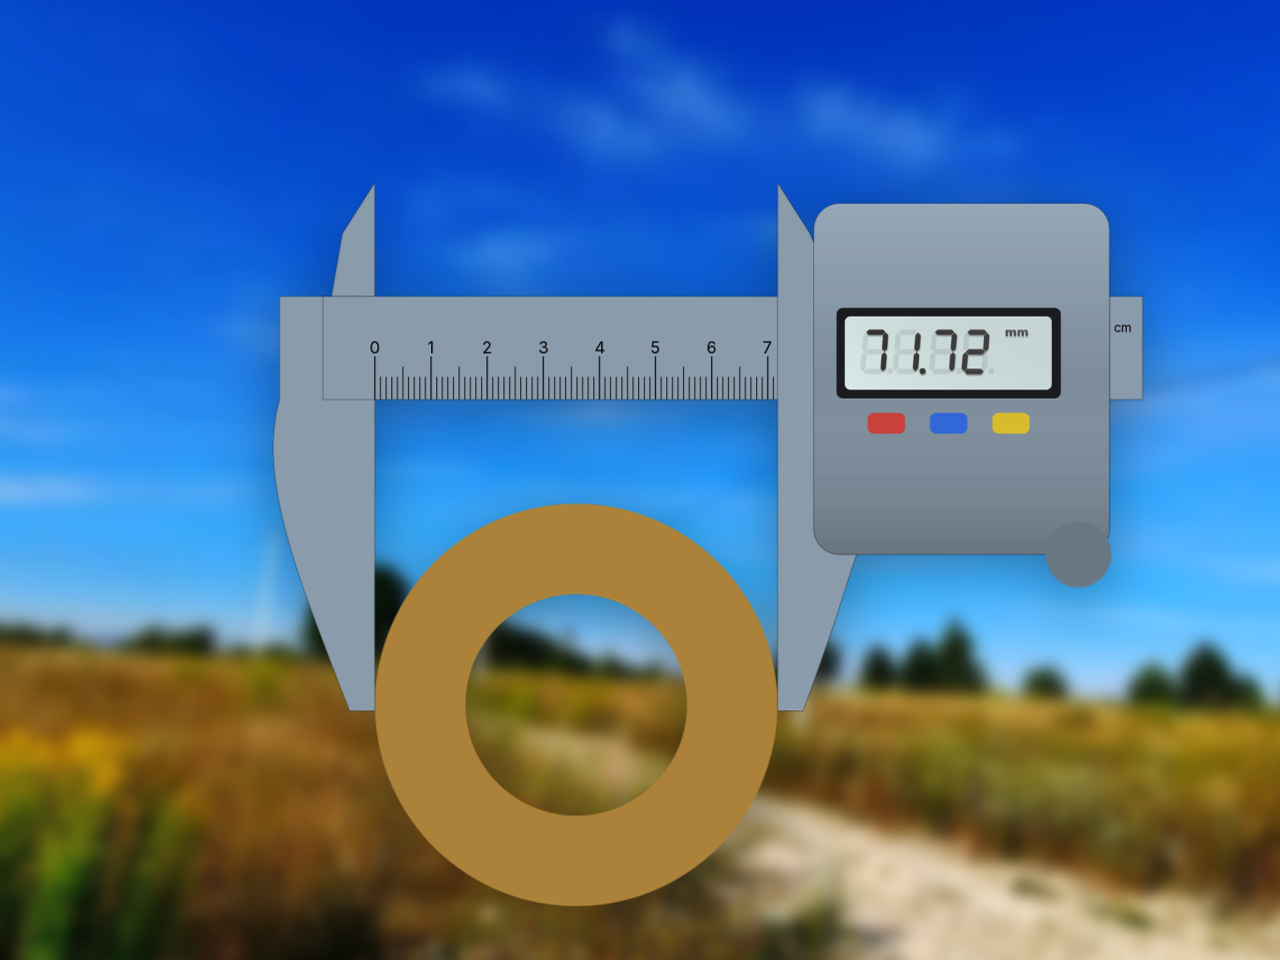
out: **71.72** mm
